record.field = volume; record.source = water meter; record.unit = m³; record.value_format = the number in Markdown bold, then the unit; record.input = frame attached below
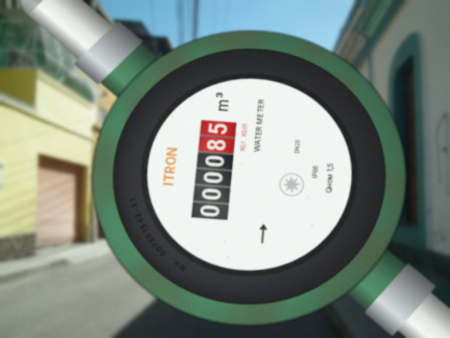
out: **0.85** m³
